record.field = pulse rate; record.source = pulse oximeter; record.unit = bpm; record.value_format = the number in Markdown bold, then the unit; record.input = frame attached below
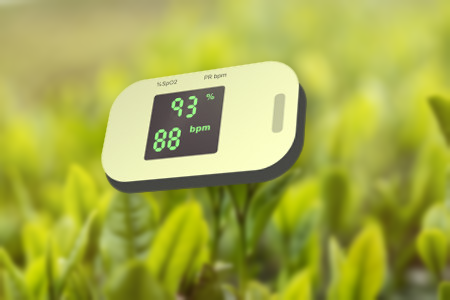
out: **88** bpm
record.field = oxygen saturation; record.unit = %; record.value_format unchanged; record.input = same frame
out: **93** %
